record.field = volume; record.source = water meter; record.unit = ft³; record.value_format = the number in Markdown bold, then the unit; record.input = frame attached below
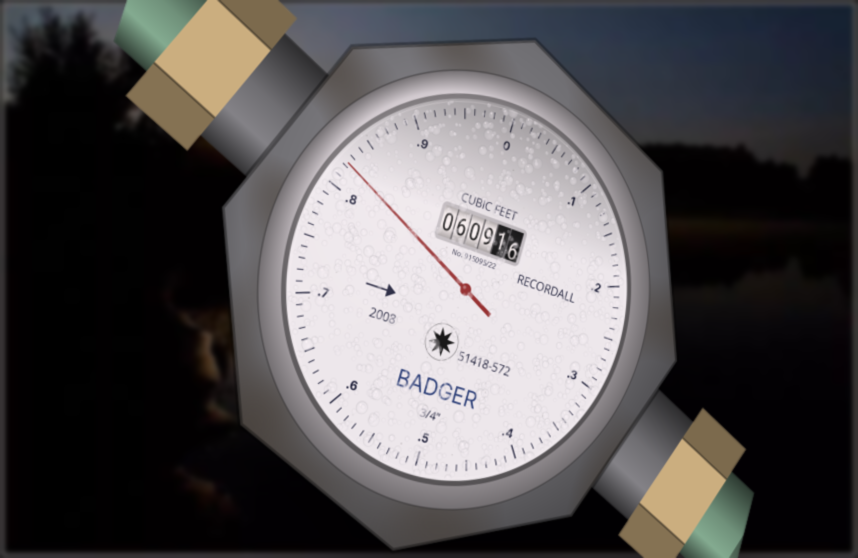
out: **60915.82** ft³
